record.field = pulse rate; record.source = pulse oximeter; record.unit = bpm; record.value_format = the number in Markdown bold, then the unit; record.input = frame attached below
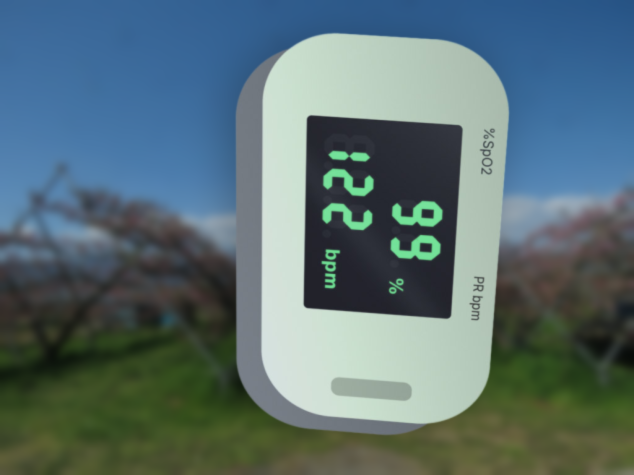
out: **122** bpm
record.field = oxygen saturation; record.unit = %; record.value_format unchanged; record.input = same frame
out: **99** %
